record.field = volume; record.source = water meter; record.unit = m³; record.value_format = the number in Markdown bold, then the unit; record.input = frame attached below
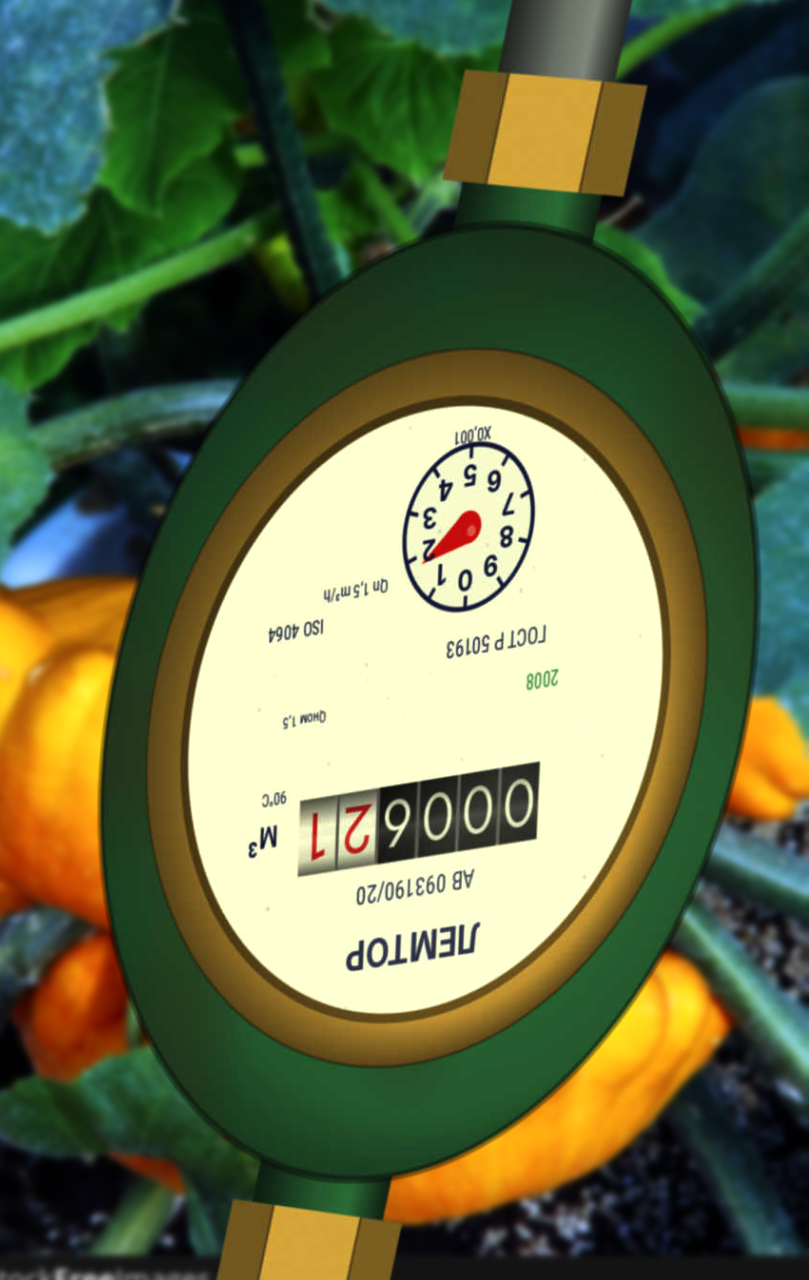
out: **6.211** m³
